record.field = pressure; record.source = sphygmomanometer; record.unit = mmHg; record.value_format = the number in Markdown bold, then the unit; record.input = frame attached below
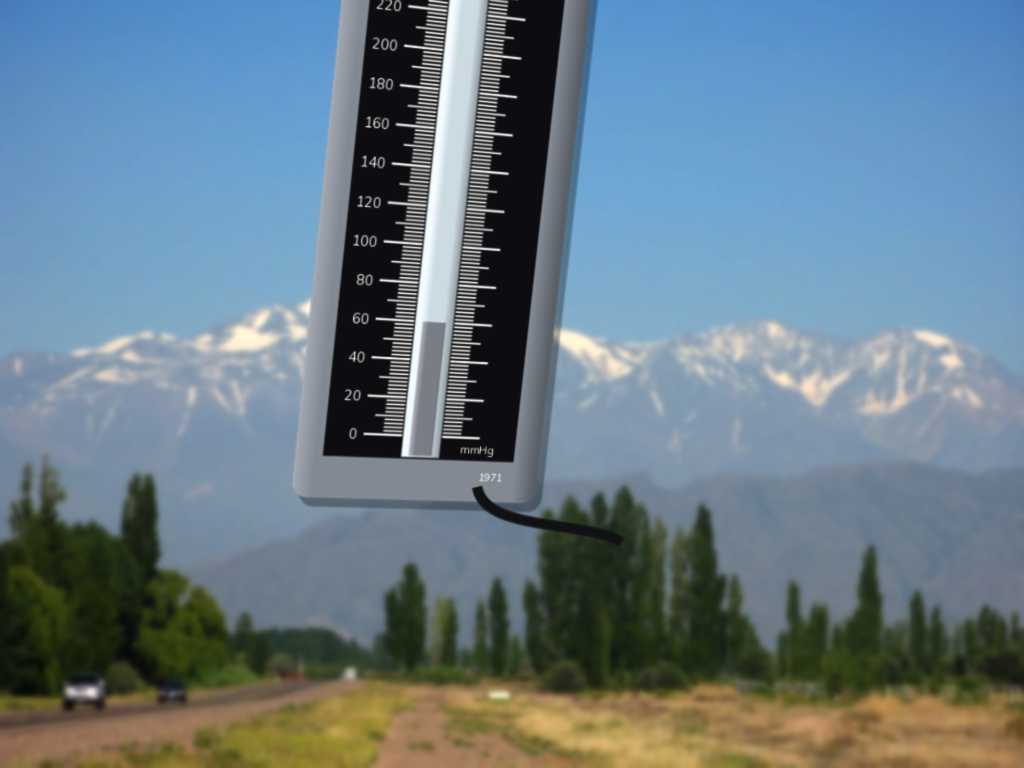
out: **60** mmHg
